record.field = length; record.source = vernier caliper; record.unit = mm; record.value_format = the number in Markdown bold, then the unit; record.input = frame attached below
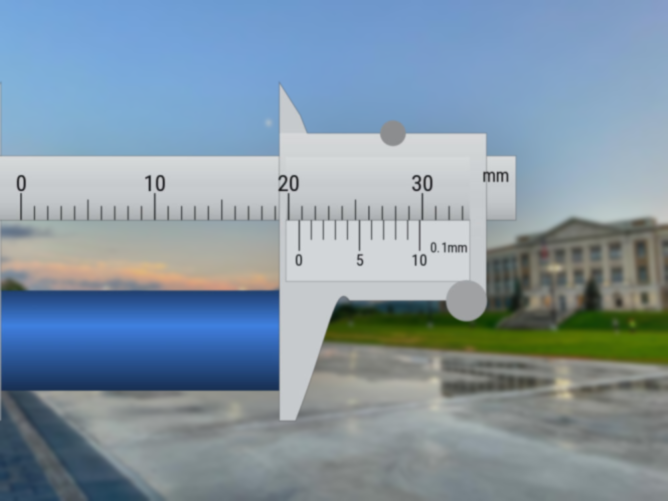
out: **20.8** mm
